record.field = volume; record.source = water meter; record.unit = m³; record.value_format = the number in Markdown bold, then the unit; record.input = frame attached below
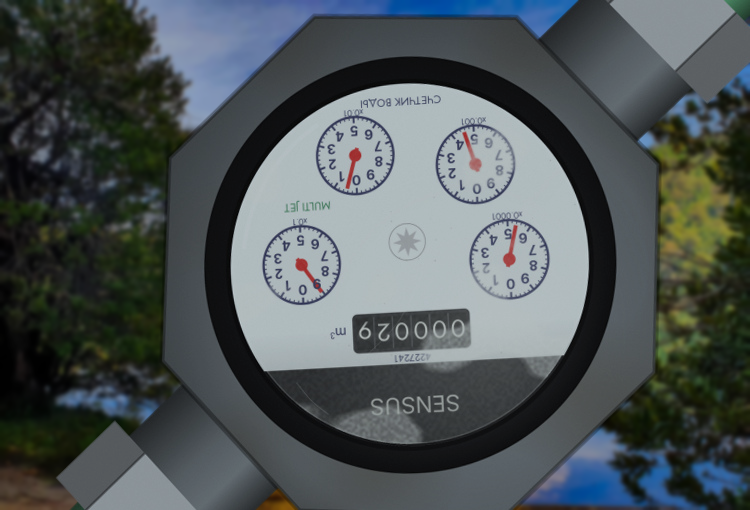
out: **28.9045** m³
